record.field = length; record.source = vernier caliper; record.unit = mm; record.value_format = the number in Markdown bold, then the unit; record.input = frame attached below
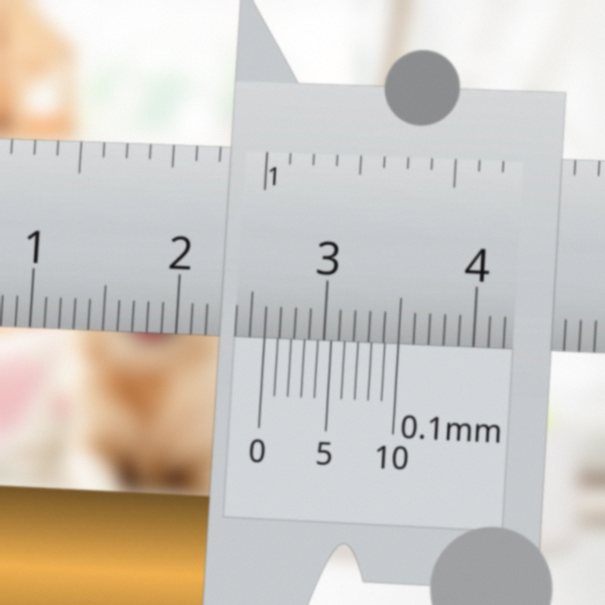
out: **26.0** mm
